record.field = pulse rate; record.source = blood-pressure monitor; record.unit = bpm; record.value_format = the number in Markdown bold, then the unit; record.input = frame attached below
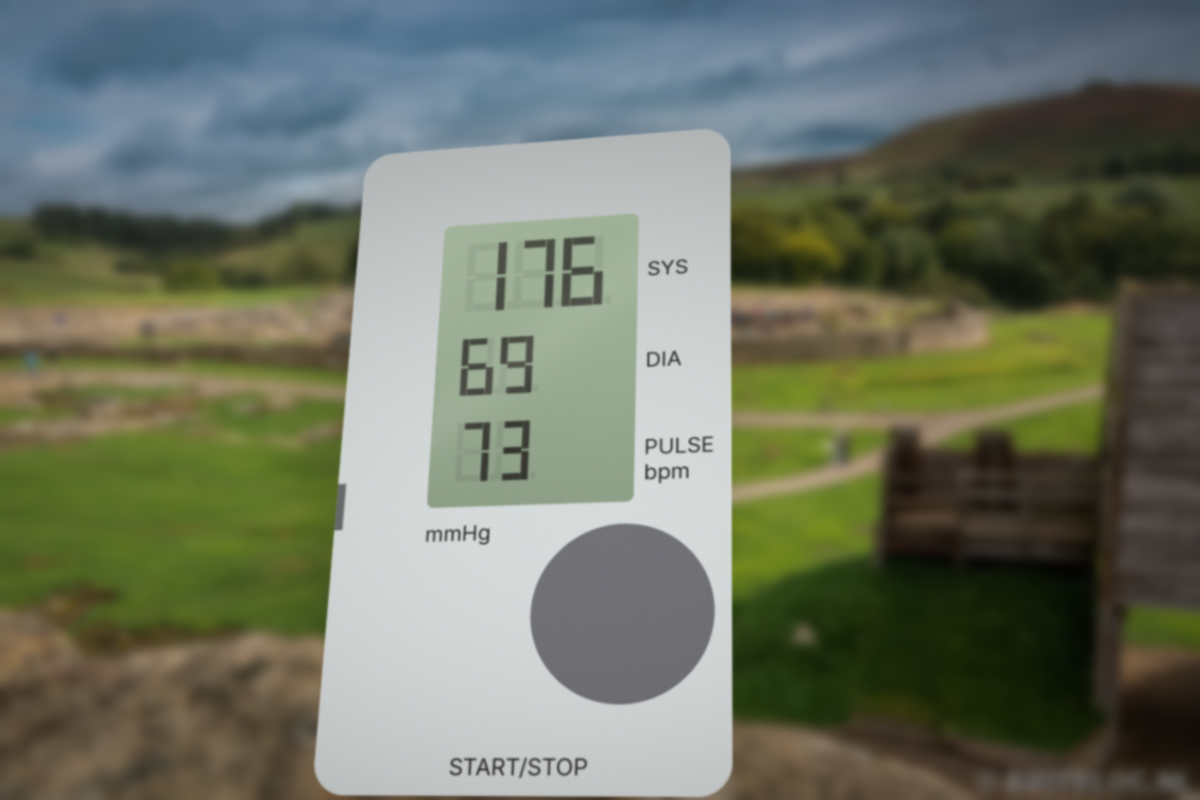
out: **73** bpm
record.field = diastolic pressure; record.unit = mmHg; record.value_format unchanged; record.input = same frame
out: **69** mmHg
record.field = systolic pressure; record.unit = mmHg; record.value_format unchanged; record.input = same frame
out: **176** mmHg
